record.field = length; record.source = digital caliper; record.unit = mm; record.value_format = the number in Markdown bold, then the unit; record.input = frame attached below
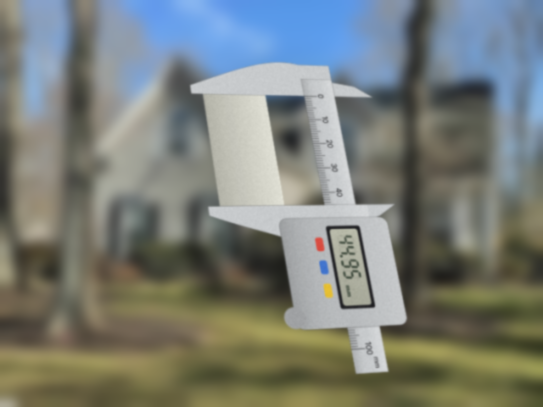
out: **44.95** mm
